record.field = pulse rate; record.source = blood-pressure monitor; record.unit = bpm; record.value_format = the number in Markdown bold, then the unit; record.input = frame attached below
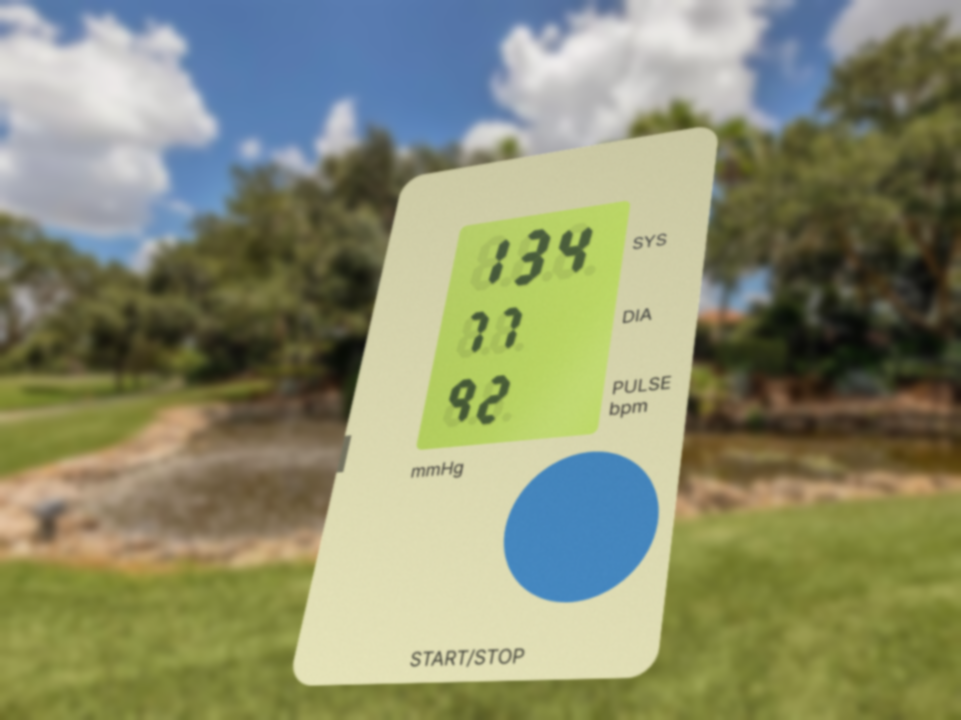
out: **92** bpm
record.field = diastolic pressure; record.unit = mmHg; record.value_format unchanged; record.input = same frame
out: **77** mmHg
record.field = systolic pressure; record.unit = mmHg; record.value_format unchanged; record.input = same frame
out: **134** mmHg
